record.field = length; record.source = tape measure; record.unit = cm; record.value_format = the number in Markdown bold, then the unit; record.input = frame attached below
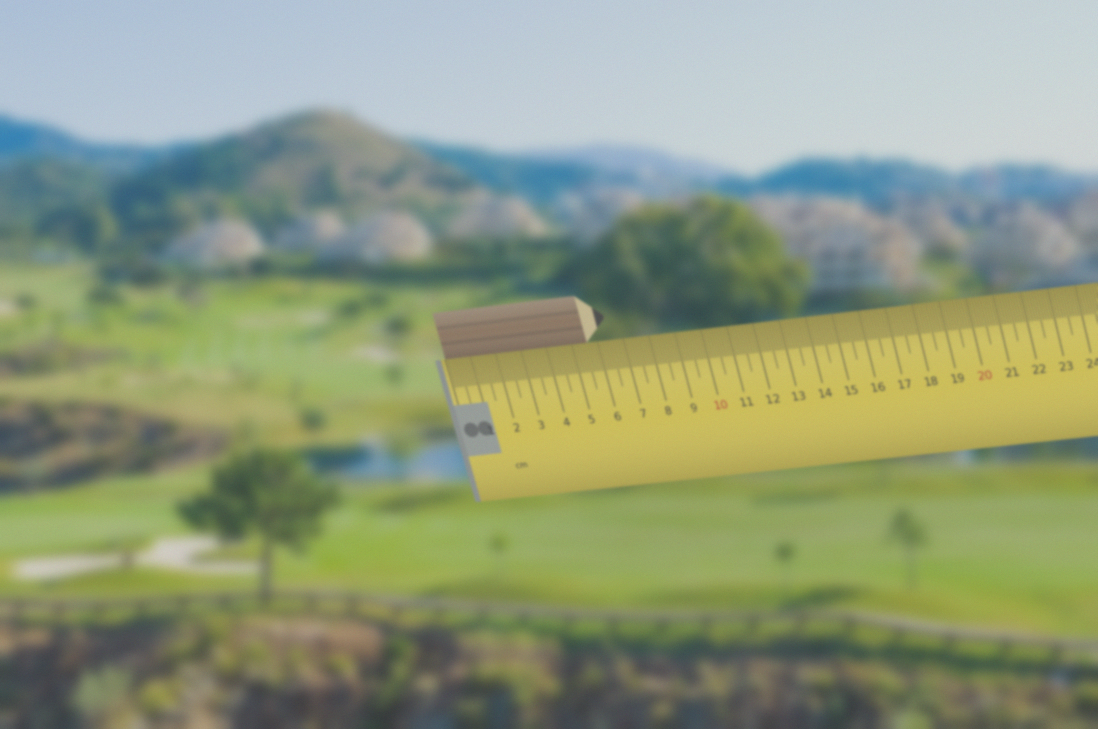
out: **6.5** cm
